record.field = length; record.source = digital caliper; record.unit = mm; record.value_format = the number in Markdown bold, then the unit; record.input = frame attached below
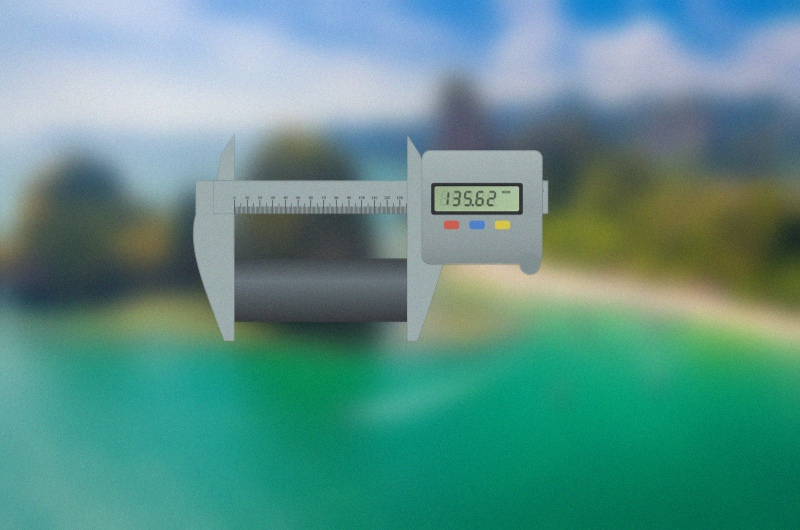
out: **135.62** mm
